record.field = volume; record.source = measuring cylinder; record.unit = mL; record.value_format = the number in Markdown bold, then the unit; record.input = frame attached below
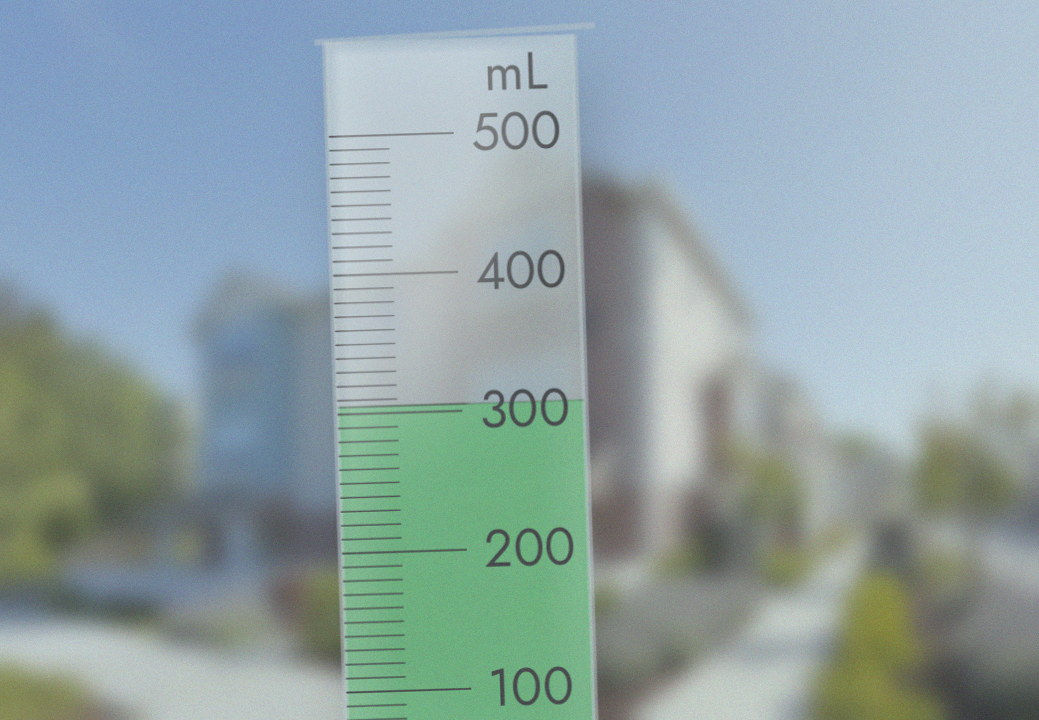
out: **305** mL
